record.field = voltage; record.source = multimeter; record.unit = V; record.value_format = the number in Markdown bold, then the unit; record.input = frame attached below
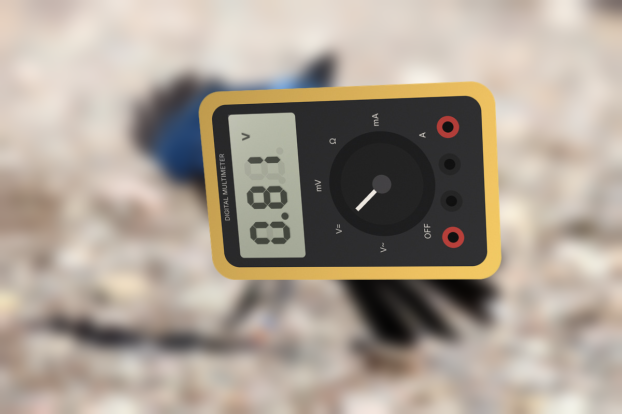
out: **0.81** V
